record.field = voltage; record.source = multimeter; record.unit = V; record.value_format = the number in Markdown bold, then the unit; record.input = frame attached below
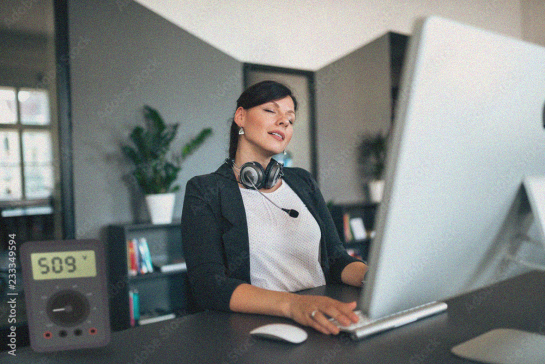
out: **509** V
